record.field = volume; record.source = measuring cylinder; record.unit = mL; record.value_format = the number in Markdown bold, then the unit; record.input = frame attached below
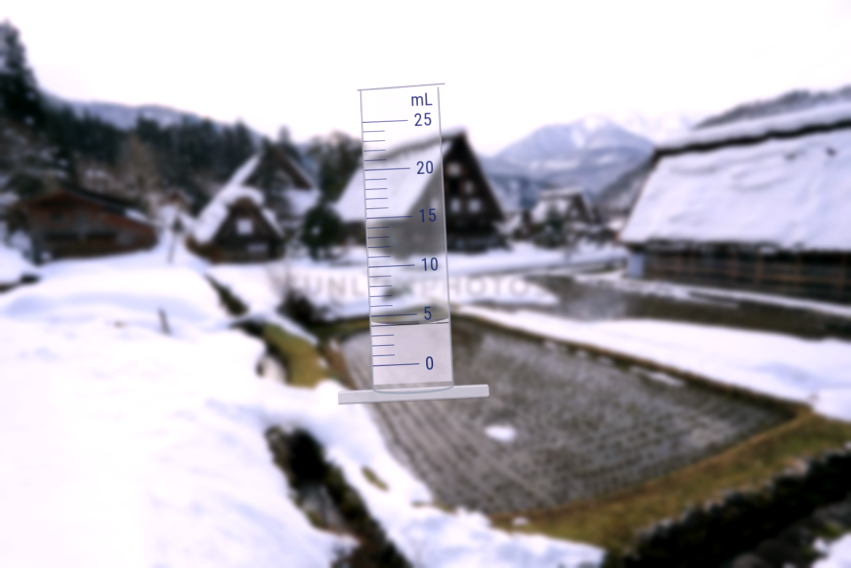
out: **4** mL
